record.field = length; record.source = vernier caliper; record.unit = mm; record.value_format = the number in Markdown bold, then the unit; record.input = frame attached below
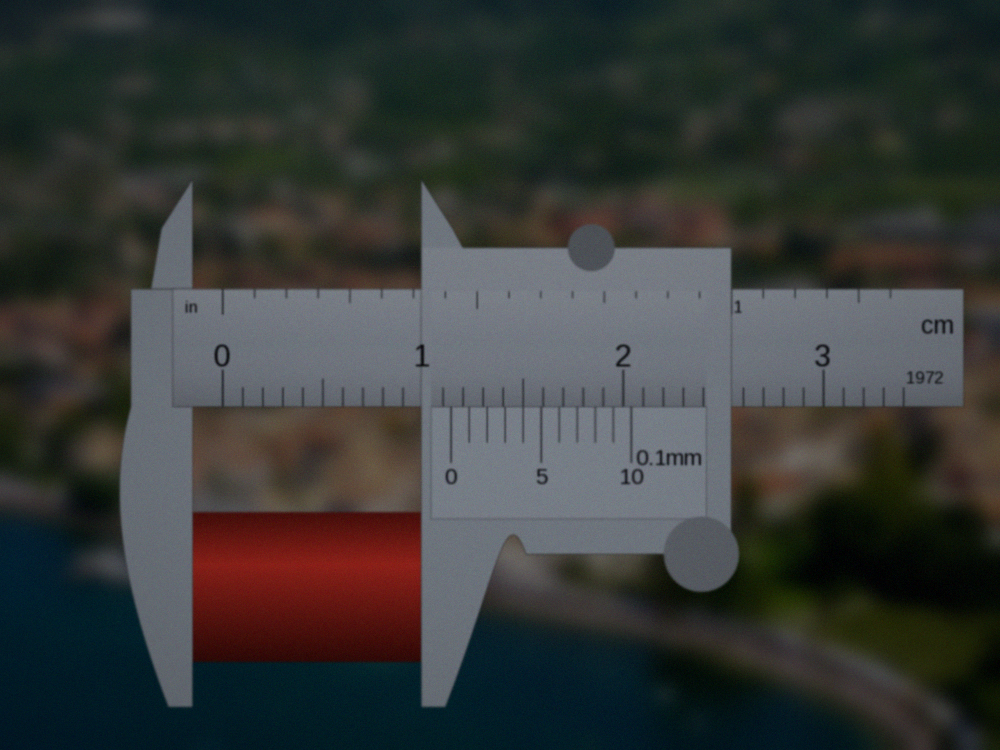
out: **11.4** mm
